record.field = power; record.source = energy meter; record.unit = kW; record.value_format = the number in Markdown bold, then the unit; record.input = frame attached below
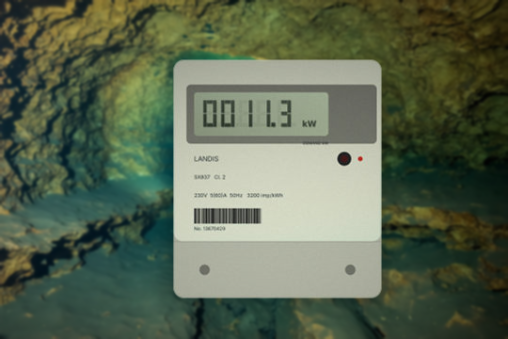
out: **11.3** kW
